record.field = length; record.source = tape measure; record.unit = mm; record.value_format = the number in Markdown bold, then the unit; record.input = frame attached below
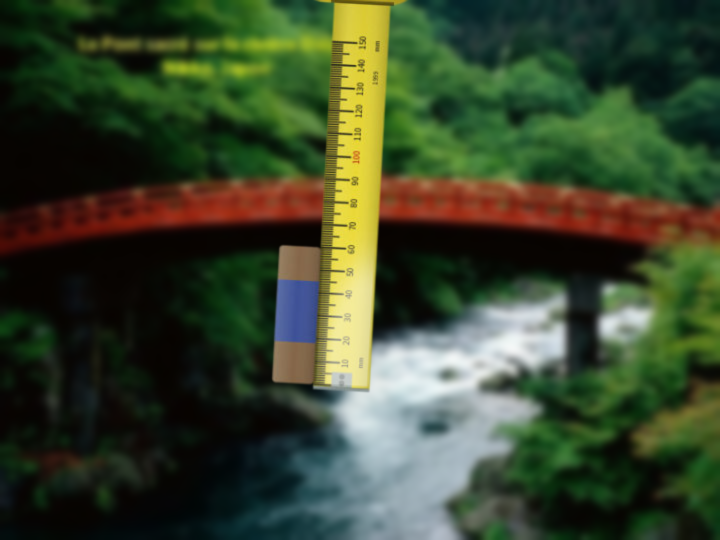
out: **60** mm
